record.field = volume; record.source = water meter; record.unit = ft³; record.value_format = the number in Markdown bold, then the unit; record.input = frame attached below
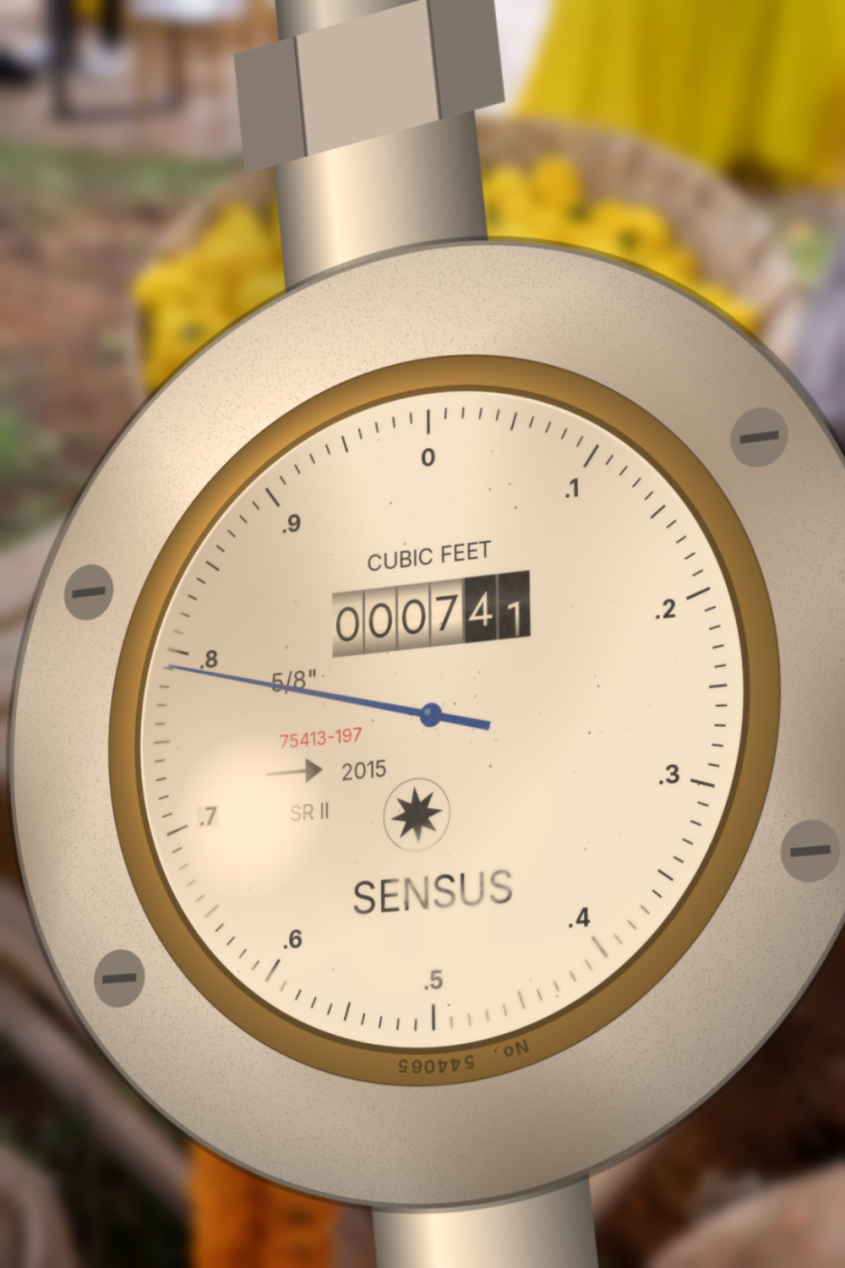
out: **740.79** ft³
